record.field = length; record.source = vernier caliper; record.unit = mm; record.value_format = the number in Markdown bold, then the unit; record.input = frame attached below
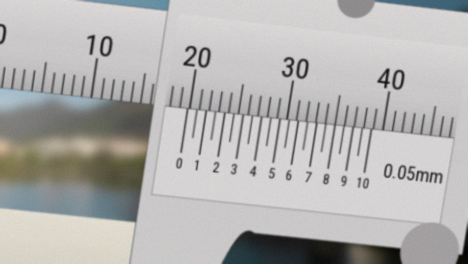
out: **19.8** mm
